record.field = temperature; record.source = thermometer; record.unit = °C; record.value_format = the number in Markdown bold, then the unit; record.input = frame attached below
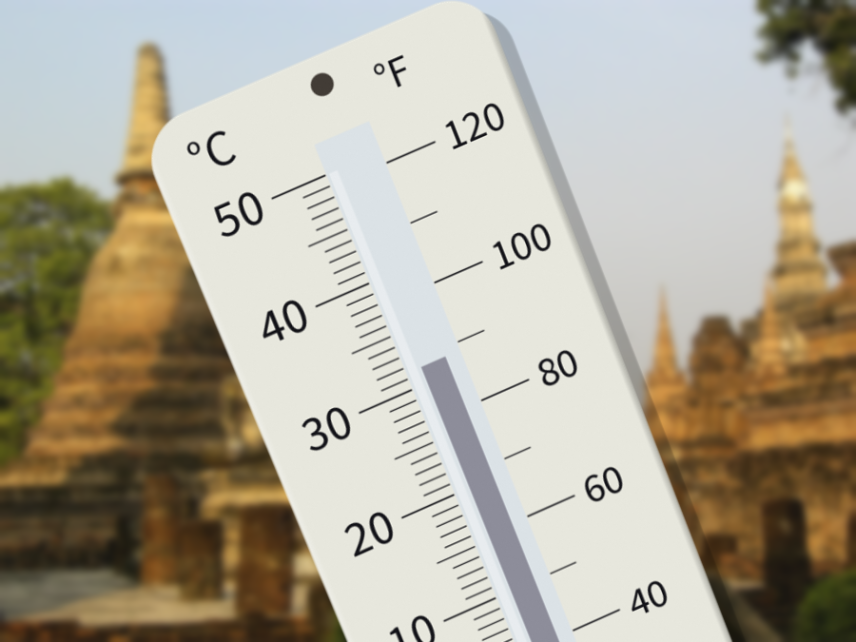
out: **31.5** °C
